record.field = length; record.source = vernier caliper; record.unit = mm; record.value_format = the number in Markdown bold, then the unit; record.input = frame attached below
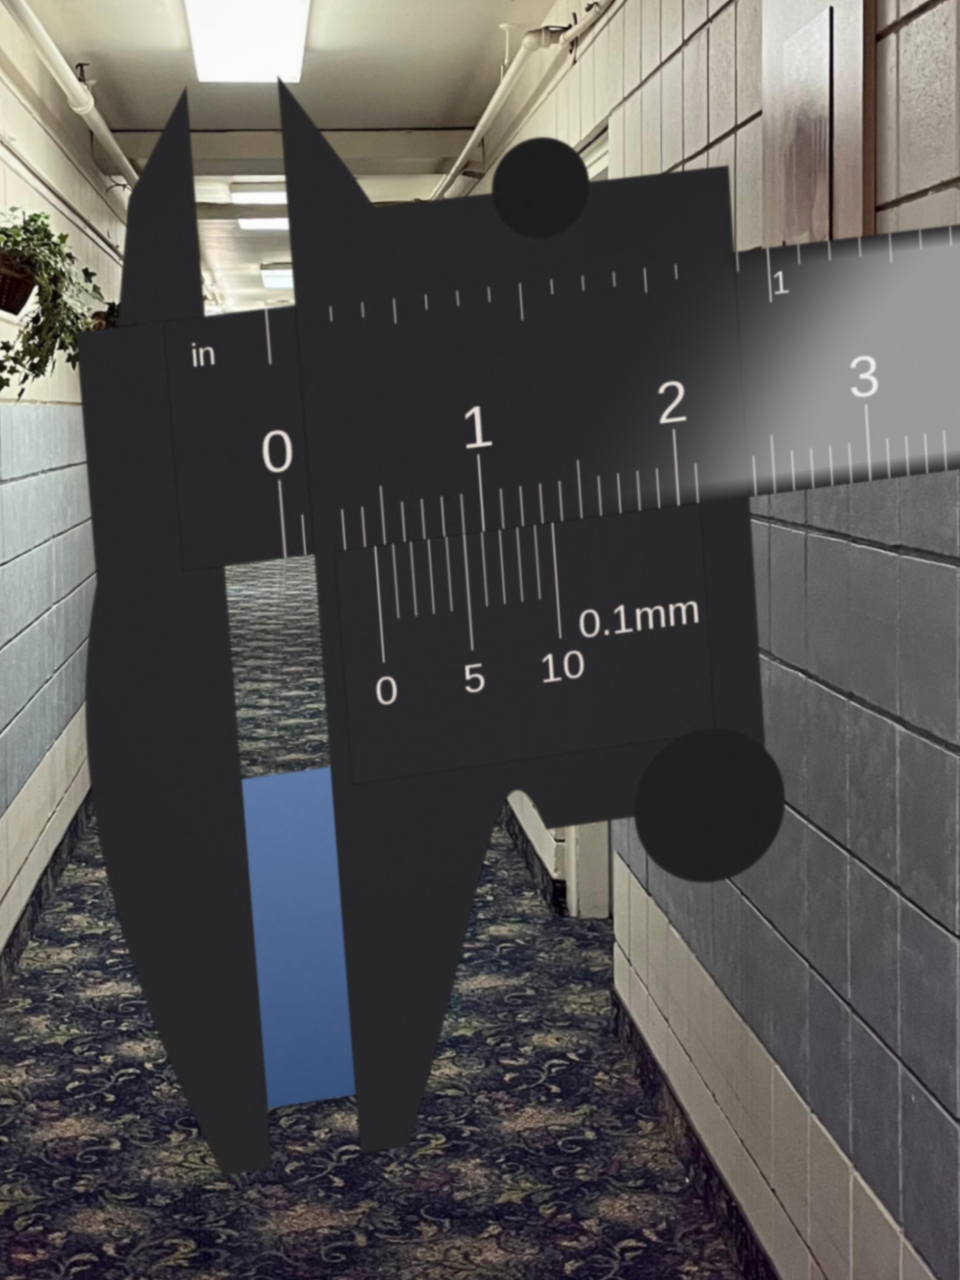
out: **4.5** mm
